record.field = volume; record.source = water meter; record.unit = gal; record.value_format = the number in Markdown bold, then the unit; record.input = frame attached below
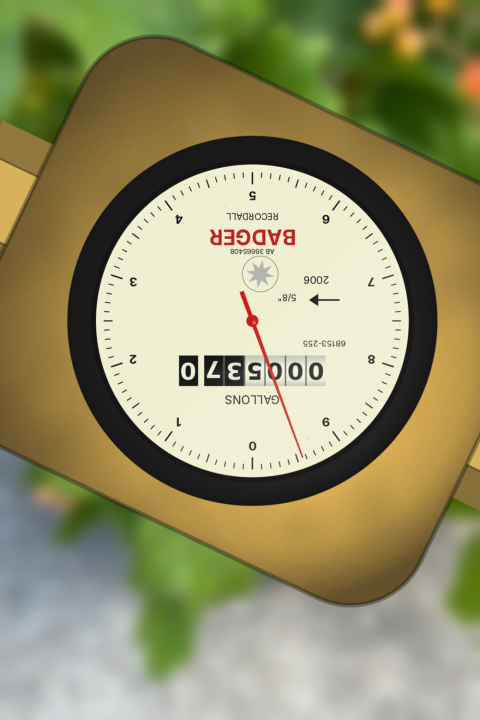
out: **5369.4** gal
